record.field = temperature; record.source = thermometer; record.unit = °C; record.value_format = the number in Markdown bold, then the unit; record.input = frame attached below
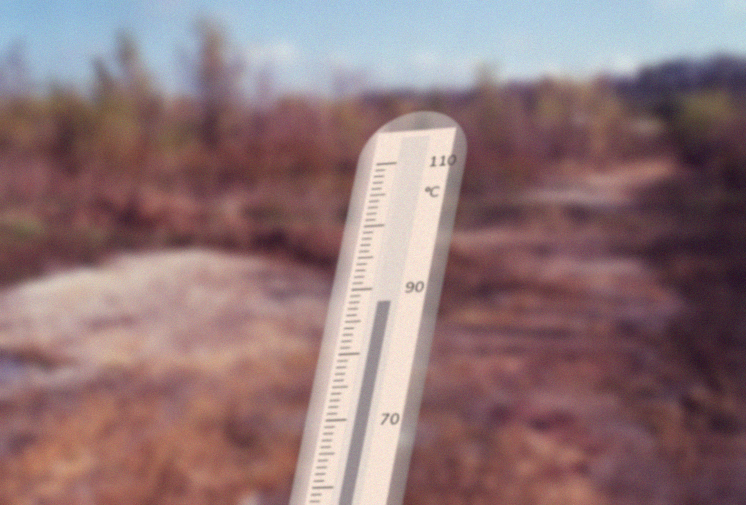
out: **88** °C
